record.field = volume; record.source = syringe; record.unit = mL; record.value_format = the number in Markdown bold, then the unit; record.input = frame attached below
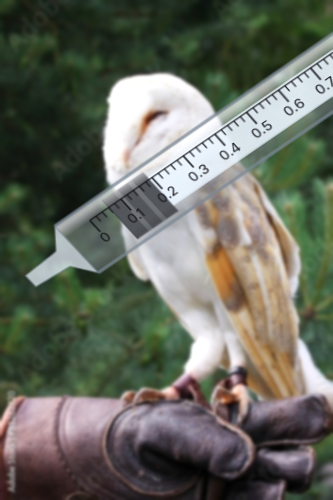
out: **0.06** mL
